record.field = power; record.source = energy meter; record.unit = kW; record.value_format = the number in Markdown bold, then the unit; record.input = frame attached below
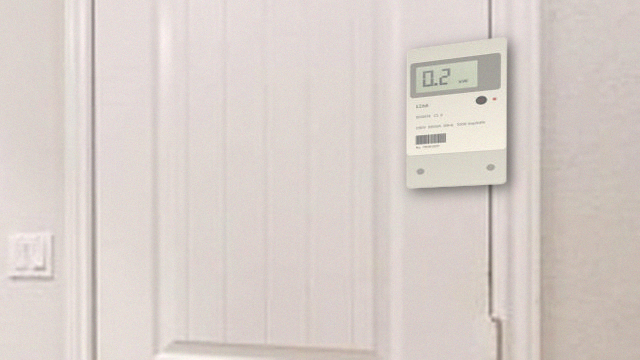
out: **0.2** kW
